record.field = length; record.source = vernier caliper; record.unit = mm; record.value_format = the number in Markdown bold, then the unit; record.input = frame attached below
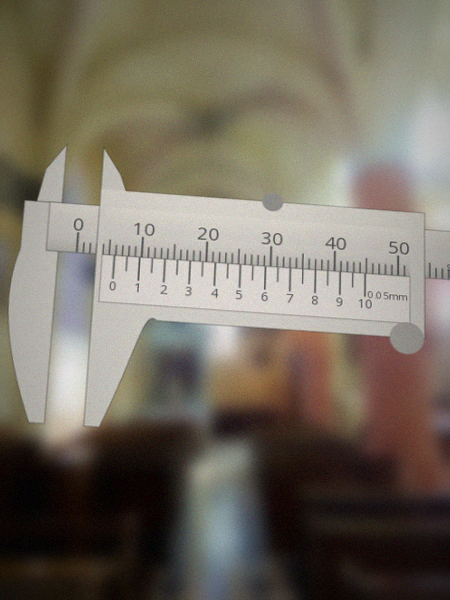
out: **5.8** mm
